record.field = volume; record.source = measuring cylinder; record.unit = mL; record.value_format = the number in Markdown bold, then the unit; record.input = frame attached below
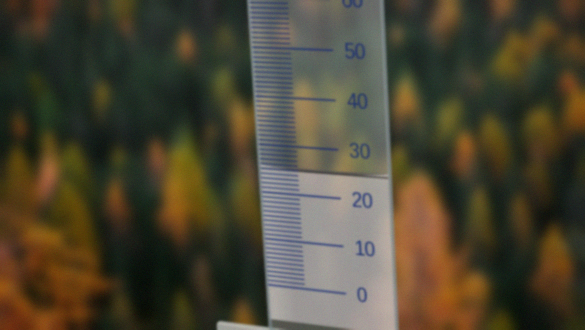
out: **25** mL
